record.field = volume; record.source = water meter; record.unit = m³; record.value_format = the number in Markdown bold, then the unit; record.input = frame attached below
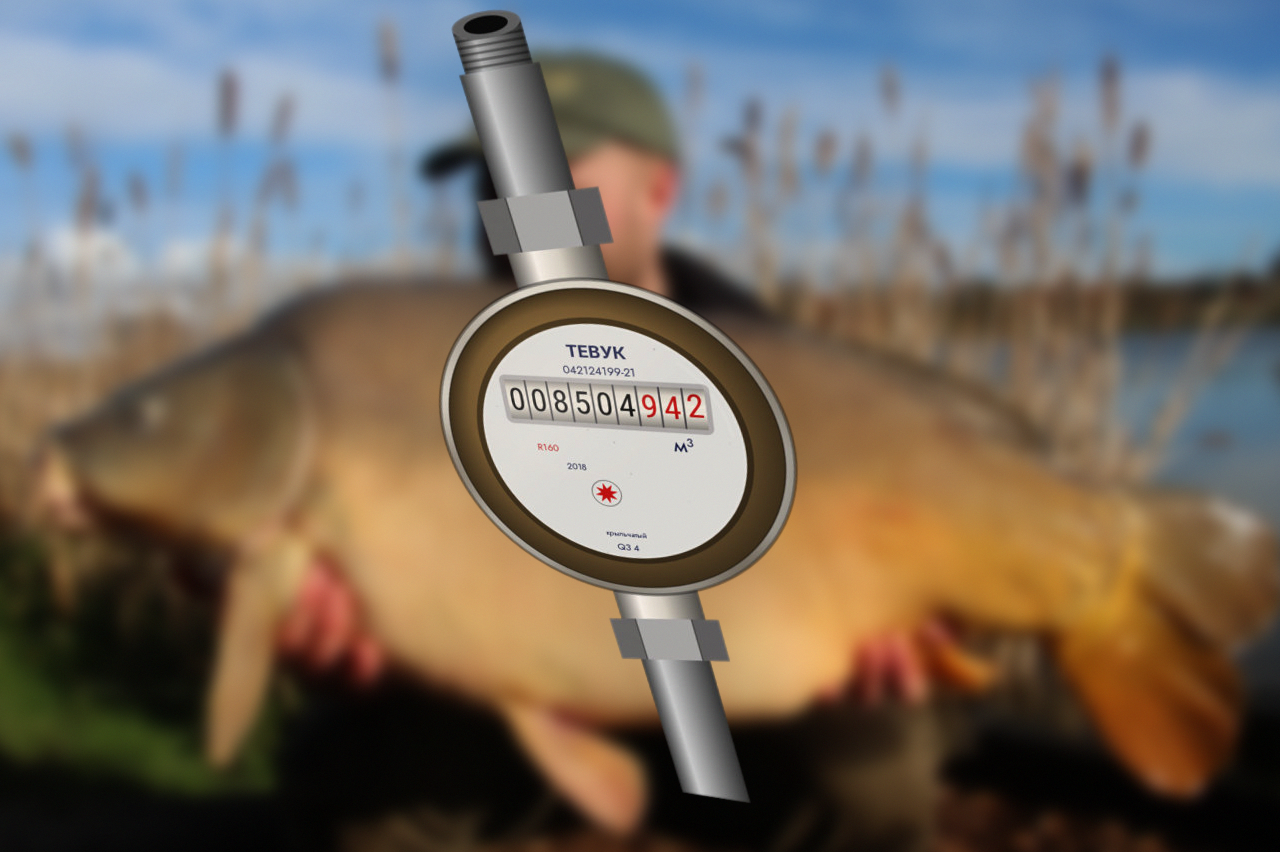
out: **8504.942** m³
